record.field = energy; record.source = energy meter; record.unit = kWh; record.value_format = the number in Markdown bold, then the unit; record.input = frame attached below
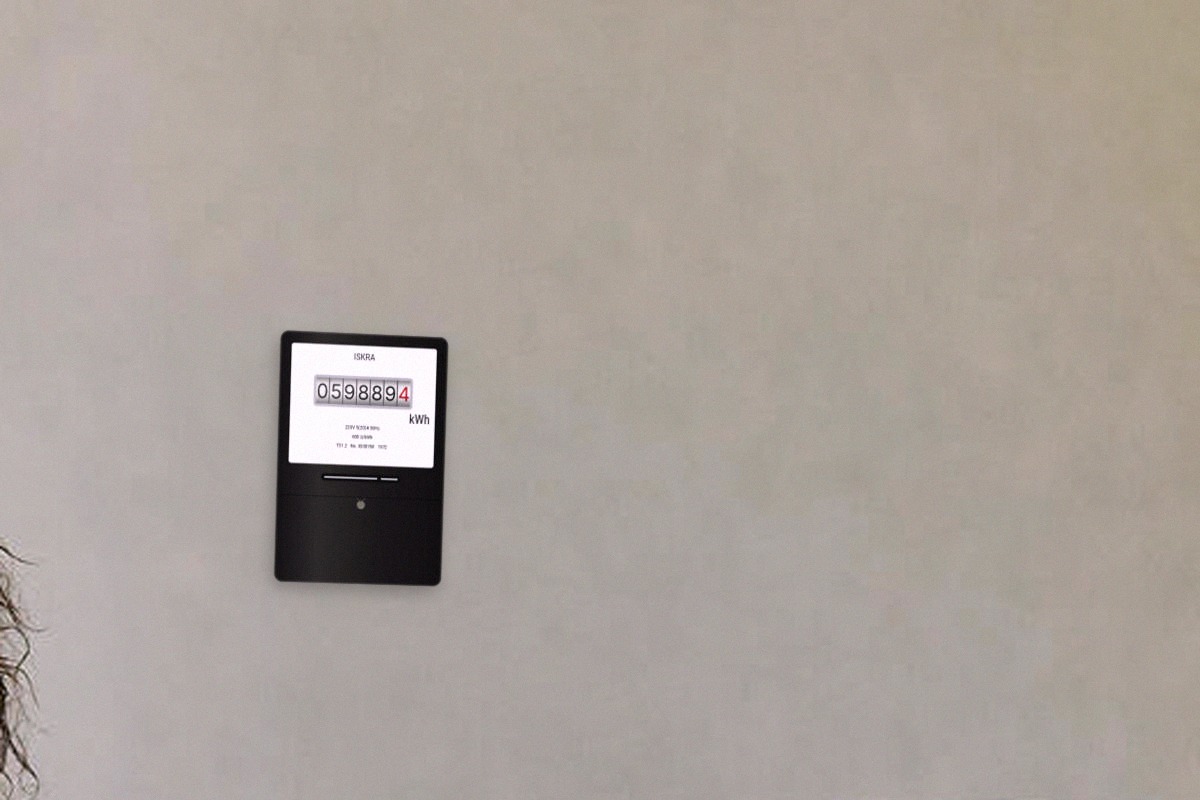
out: **59889.4** kWh
